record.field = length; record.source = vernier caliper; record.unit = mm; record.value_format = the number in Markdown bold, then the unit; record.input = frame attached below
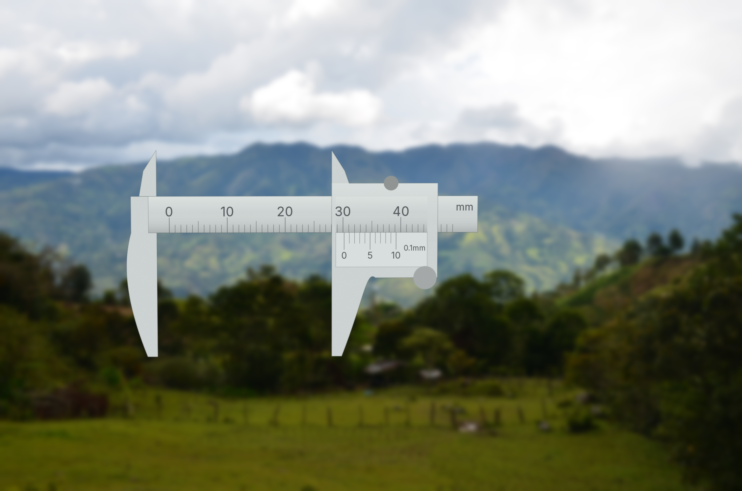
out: **30.2** mm
